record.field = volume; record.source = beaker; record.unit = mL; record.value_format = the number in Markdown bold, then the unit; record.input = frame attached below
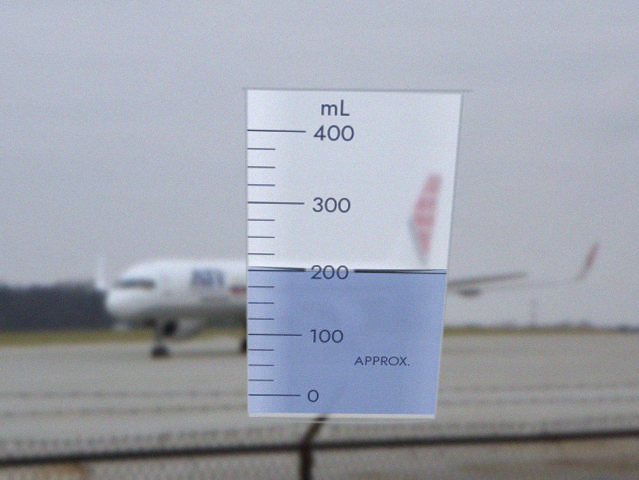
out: **200** mL
